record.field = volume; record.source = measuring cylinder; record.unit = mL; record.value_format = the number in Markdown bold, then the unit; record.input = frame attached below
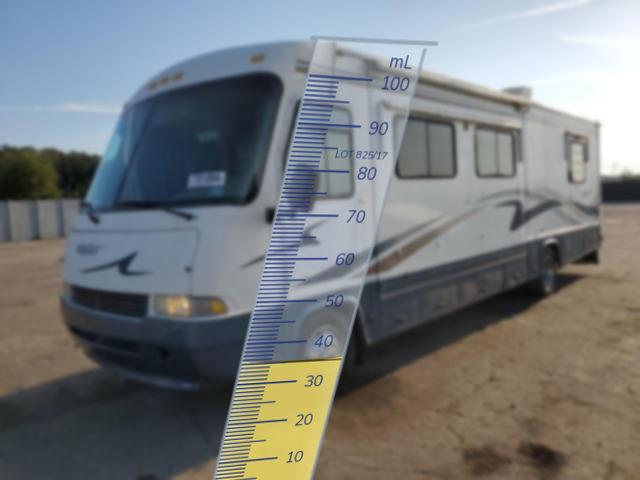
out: **35** mL
